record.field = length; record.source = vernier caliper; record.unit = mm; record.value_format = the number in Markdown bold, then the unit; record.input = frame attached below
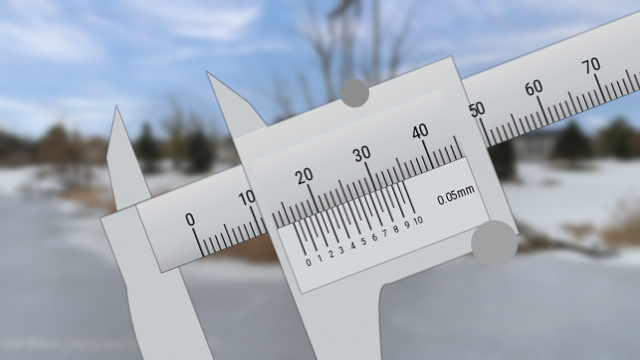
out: **15.6** mm
